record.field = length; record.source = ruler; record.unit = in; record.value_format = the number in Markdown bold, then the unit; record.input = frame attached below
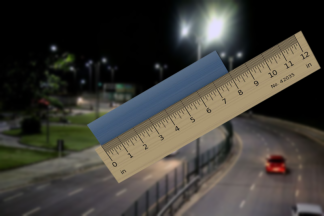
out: **8** in
